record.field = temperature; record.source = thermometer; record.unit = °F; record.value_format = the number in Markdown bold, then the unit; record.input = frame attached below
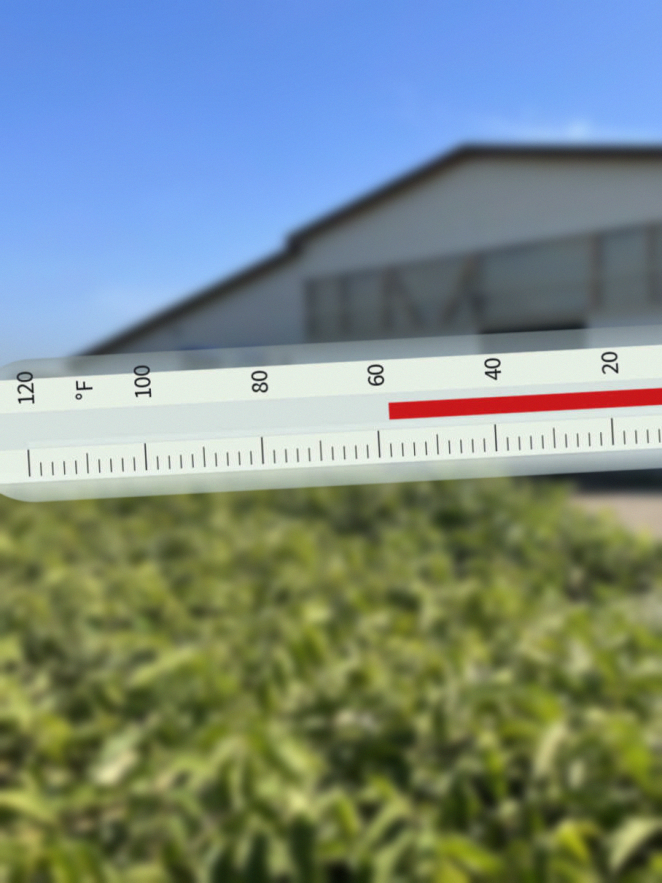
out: **58** °F
